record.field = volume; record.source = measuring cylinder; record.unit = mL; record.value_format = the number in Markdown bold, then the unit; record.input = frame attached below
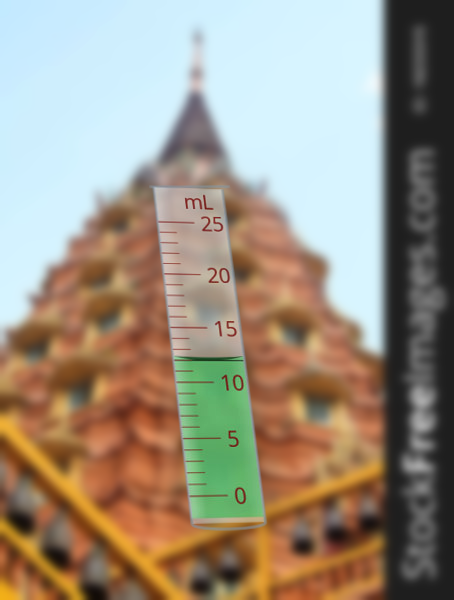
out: **12** mL
